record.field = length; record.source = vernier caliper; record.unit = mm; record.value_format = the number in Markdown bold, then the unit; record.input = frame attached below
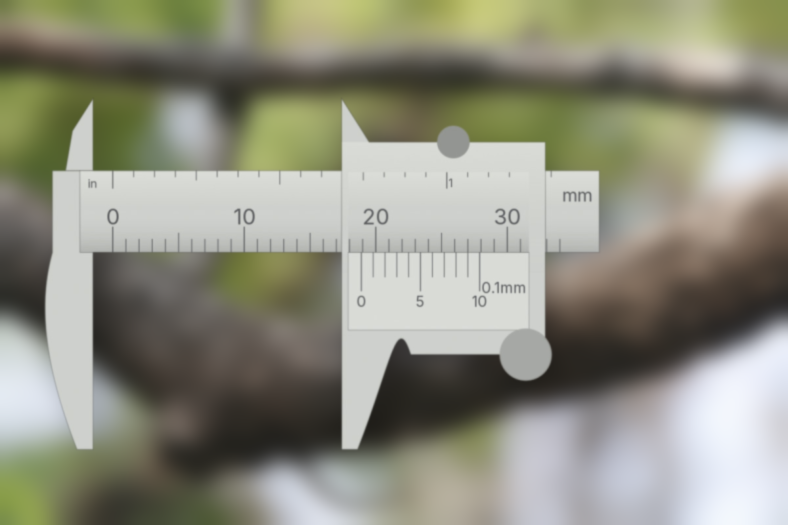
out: **18.9** mm
